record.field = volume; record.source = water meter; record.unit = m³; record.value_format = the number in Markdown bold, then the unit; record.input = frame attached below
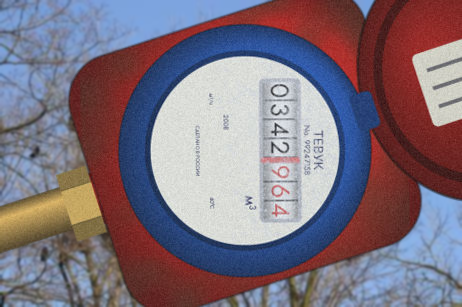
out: **342.964** m³
